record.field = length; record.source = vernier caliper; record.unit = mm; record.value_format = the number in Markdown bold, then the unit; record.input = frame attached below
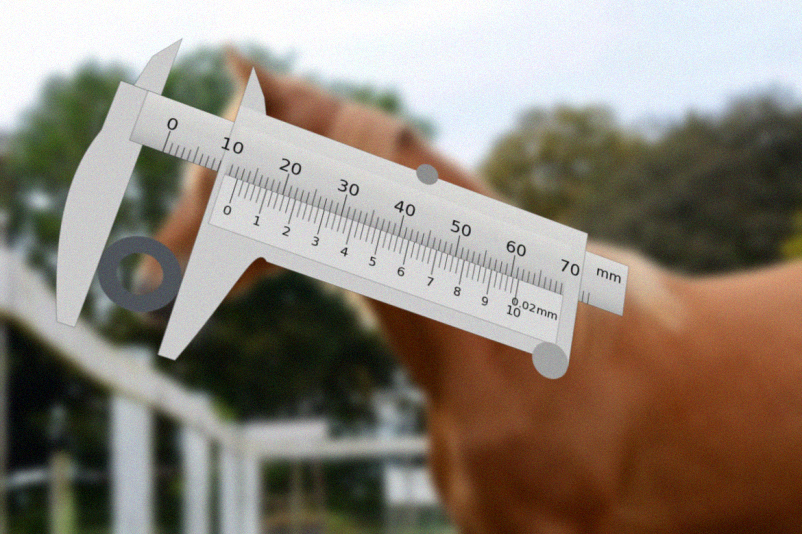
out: **12.4** mm
